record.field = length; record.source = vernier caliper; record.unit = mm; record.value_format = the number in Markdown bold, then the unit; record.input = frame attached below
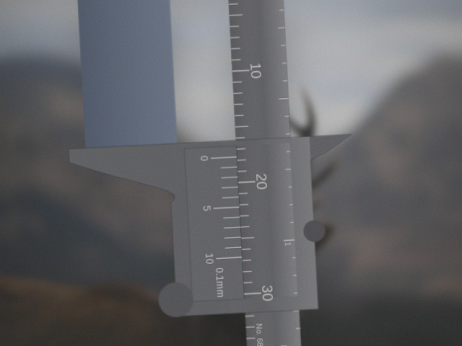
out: **17.7** mm
